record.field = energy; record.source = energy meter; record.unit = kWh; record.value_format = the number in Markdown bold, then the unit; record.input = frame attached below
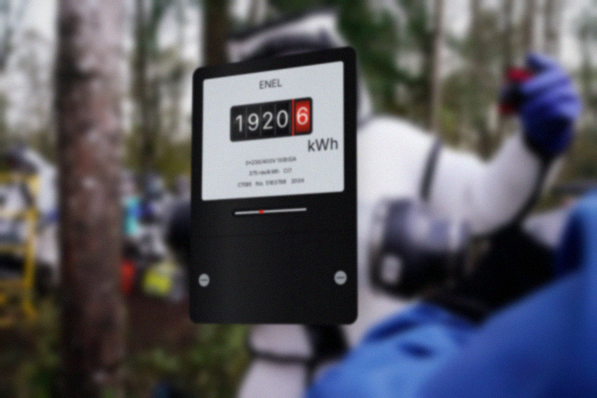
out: **1920.6** kWh
